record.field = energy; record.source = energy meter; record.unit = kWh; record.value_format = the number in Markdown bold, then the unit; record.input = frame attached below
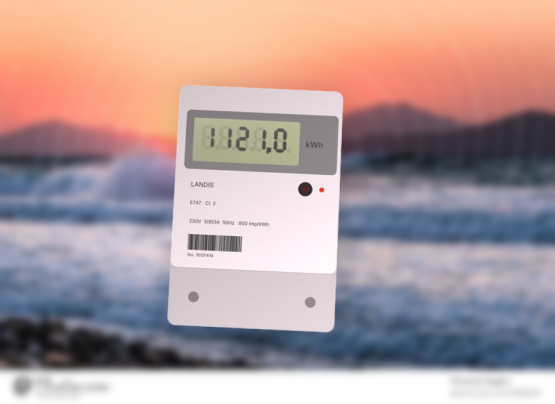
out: **1121.0** kWh
